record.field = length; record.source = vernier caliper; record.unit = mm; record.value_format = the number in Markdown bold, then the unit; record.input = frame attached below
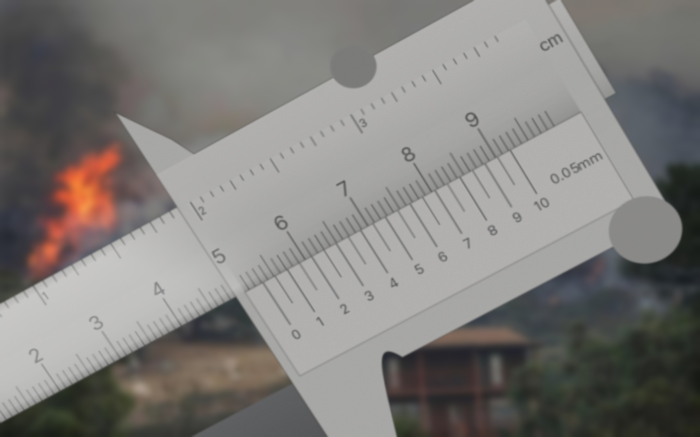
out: **53.2** mm
